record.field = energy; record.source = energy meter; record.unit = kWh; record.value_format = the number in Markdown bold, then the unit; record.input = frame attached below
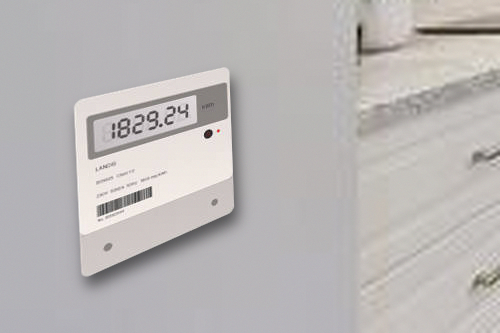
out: **1829.24** kWh
